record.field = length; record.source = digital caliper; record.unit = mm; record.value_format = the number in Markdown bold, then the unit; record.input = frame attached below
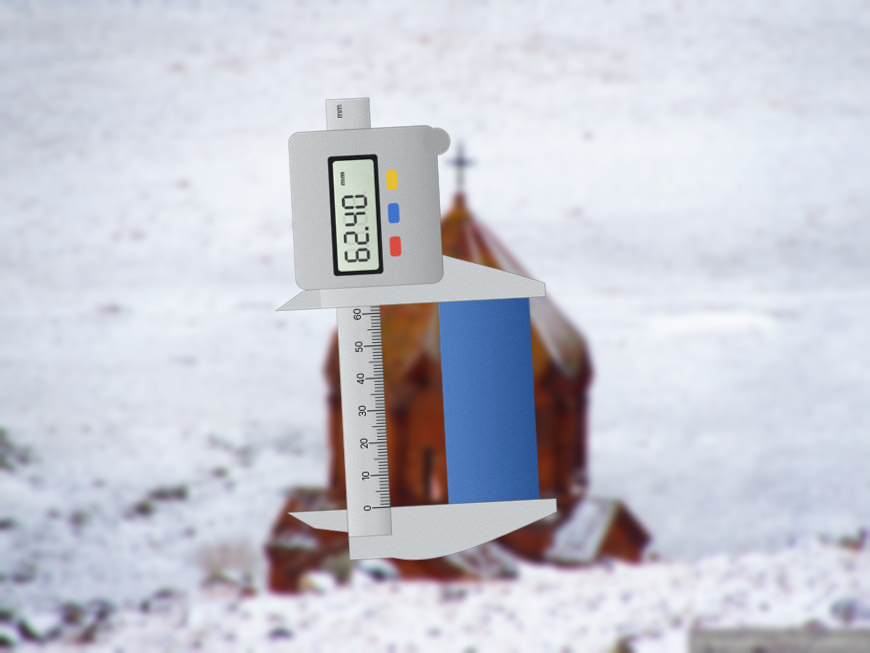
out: **62.40** mm
